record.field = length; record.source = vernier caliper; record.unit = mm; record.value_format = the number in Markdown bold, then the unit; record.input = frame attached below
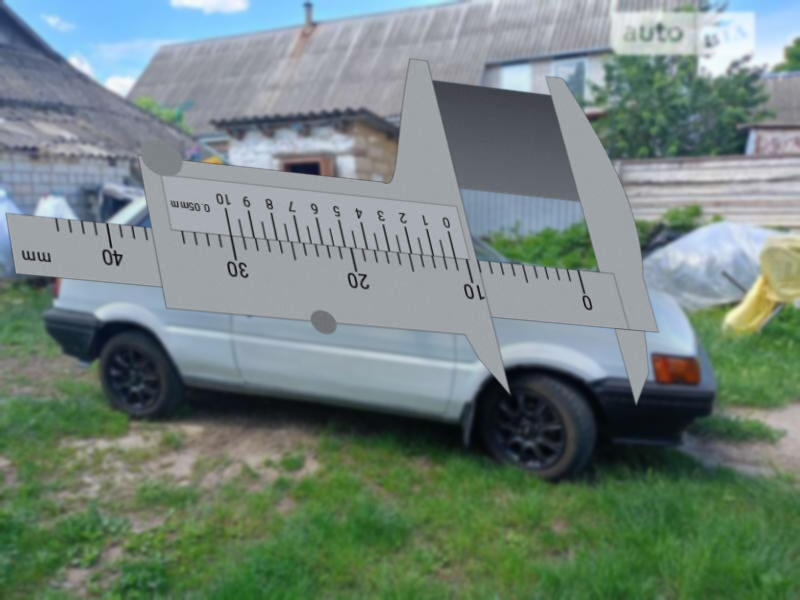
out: **11.0** mm
